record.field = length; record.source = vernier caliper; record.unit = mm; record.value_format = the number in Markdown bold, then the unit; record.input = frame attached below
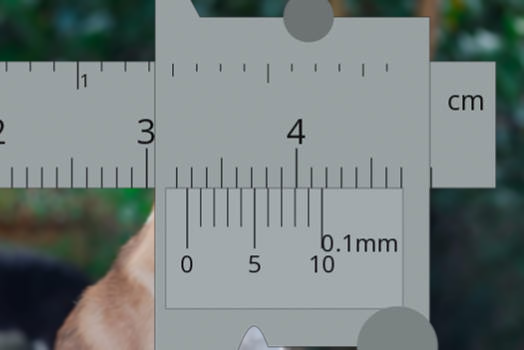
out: **32.7** mm
